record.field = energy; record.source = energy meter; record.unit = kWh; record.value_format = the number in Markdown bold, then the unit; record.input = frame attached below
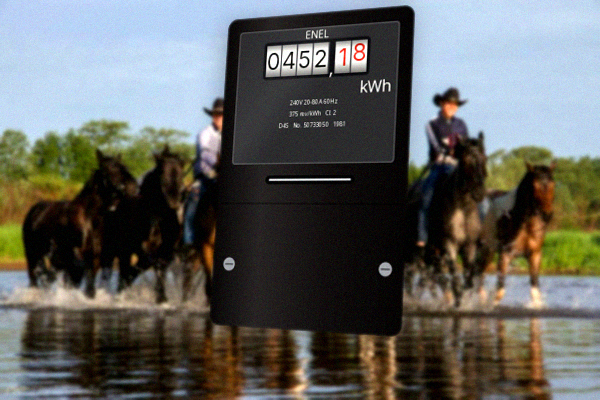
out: **452.18** kWh
